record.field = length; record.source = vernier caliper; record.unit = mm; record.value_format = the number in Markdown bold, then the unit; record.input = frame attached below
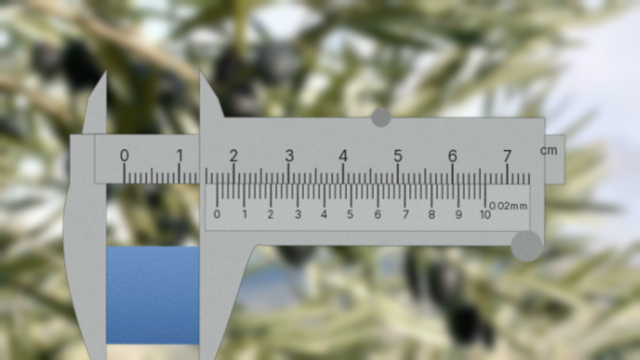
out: **17.0** mm
